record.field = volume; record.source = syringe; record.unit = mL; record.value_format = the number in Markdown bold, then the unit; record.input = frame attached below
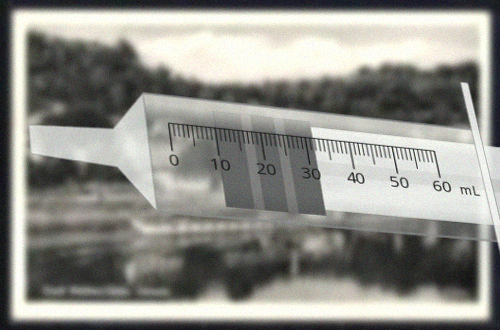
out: **10** mL
